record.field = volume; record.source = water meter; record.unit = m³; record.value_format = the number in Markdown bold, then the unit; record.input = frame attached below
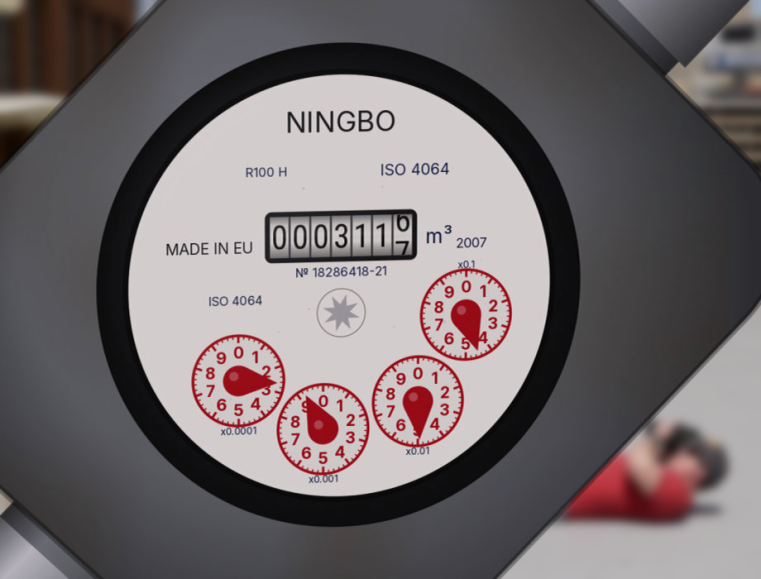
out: **3116.4492** m³
